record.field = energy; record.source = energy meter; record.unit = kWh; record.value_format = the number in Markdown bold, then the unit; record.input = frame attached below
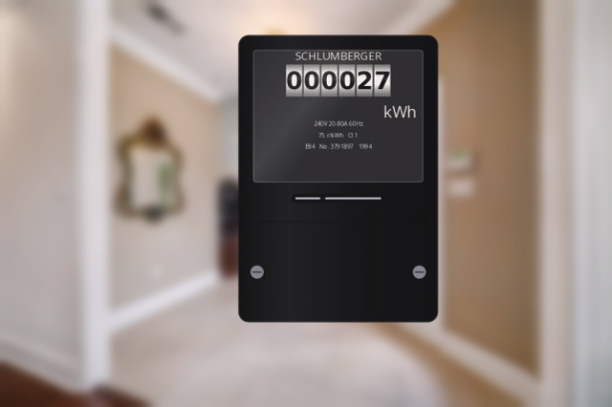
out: **27** kWh
